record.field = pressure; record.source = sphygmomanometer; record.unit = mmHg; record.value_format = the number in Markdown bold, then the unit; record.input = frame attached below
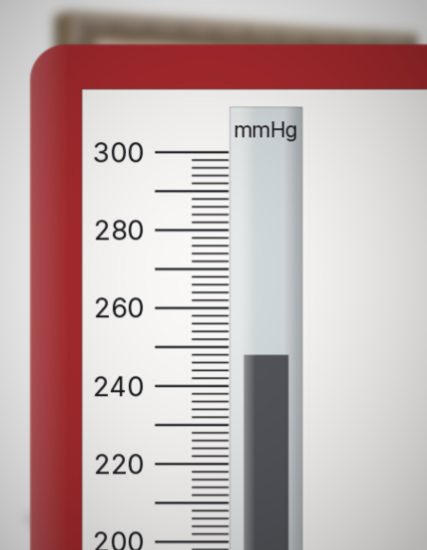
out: **248** mmHg
